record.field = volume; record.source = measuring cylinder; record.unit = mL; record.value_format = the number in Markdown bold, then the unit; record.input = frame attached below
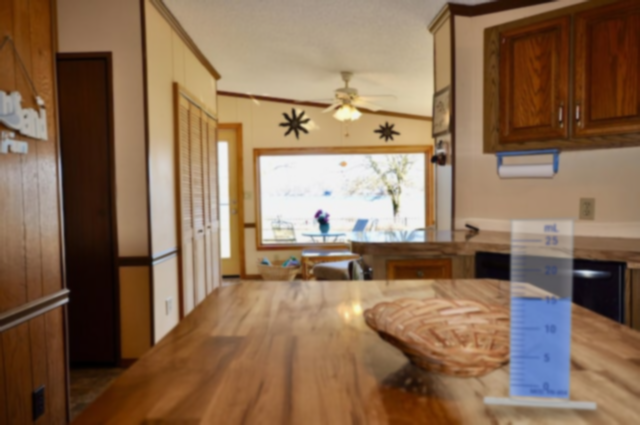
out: **15** mL
